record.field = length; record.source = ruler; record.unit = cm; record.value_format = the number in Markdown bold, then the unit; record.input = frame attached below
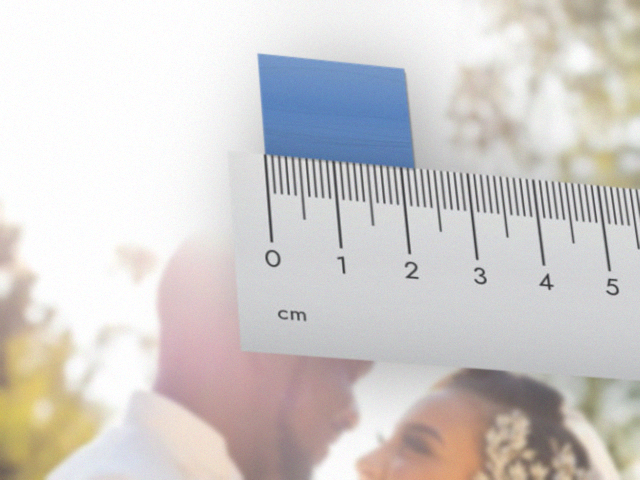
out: **2.2** cm
